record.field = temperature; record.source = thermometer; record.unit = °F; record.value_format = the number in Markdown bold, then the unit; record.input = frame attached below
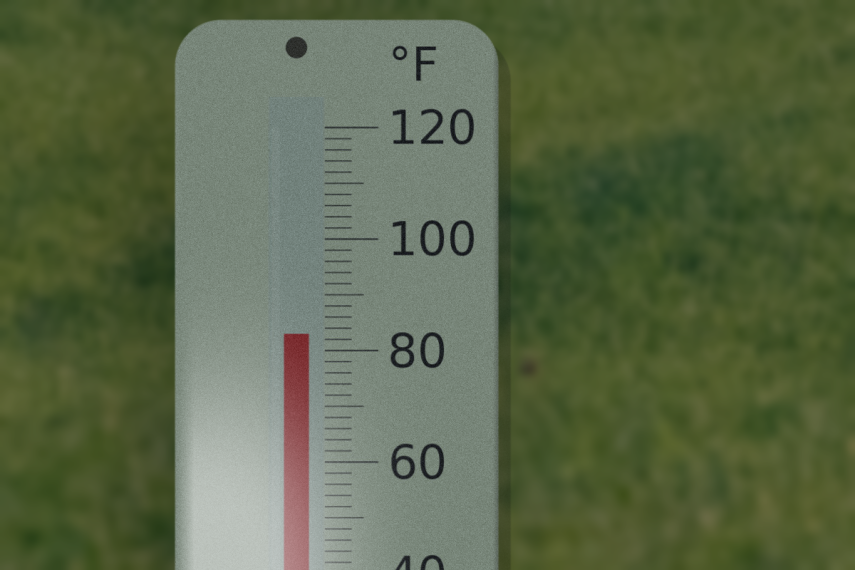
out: **83** °F
